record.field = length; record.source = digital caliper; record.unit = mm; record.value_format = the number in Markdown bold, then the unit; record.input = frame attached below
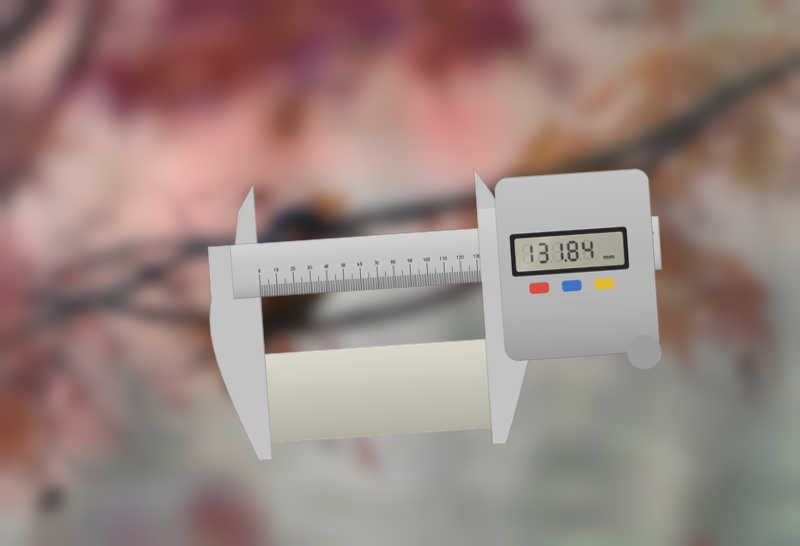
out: **131.84** mm
